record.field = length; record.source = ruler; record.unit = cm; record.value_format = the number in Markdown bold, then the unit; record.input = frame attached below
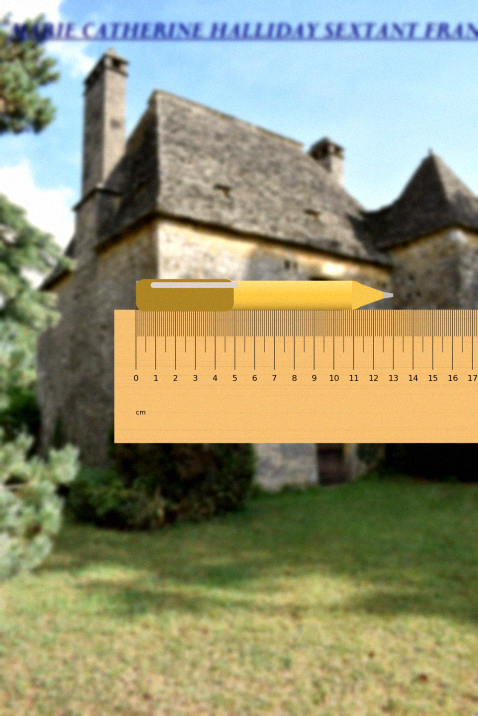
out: **13** cm
